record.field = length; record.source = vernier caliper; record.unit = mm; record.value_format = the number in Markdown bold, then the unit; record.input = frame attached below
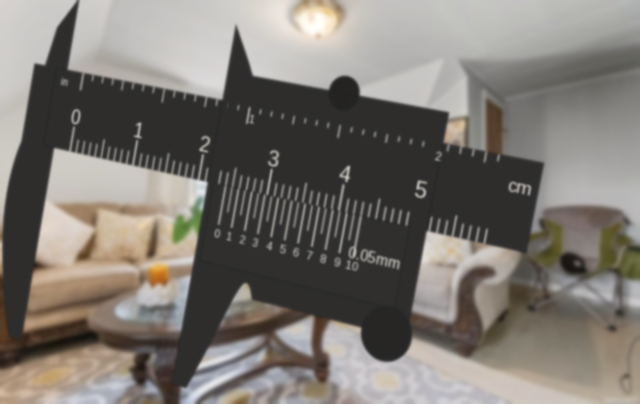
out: **24.0** mm
